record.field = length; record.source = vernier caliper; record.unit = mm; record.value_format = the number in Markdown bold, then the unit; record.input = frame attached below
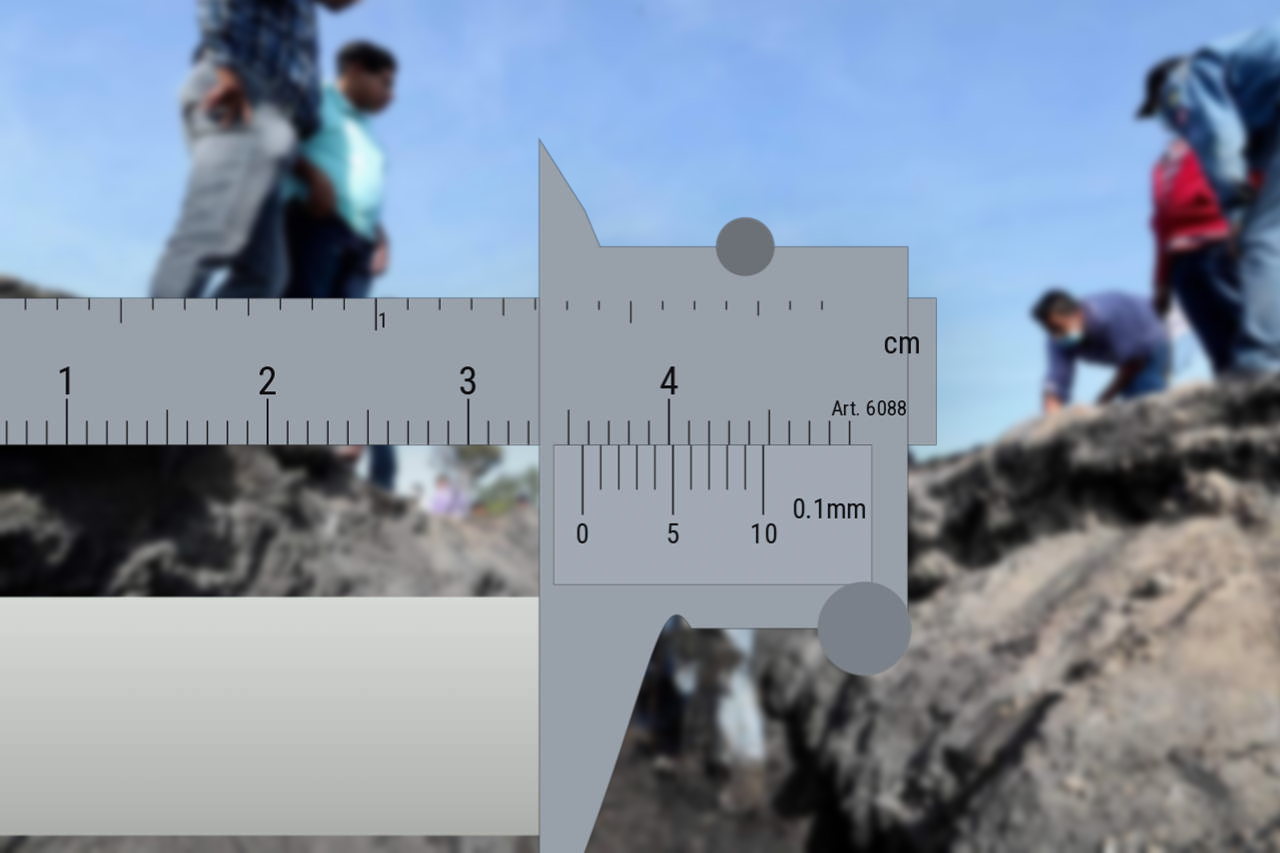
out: **35.7** mm
